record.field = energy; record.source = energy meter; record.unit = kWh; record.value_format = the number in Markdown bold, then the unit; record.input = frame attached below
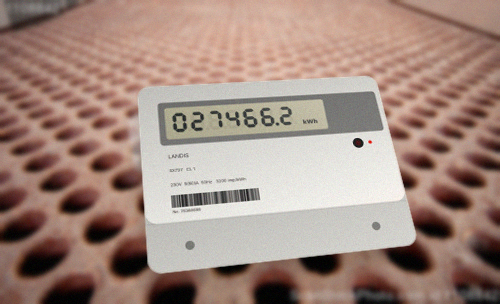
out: **27466.2** kWh
